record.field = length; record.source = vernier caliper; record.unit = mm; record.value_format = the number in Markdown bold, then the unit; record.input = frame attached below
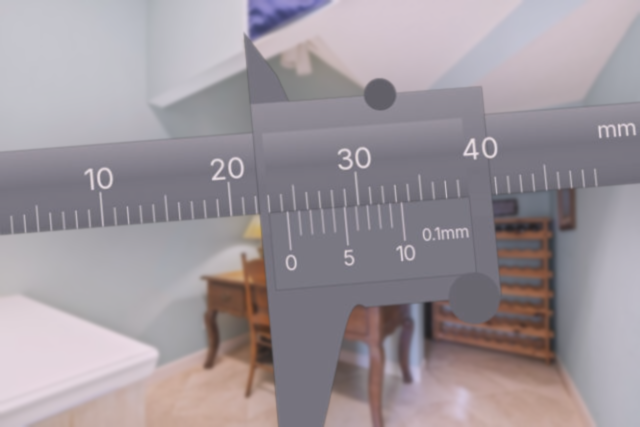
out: **24.4** mm
